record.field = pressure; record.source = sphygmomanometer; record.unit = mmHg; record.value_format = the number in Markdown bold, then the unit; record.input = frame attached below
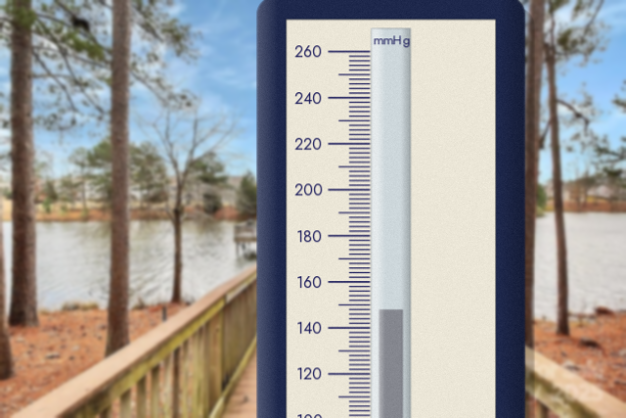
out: **148** mmHg
